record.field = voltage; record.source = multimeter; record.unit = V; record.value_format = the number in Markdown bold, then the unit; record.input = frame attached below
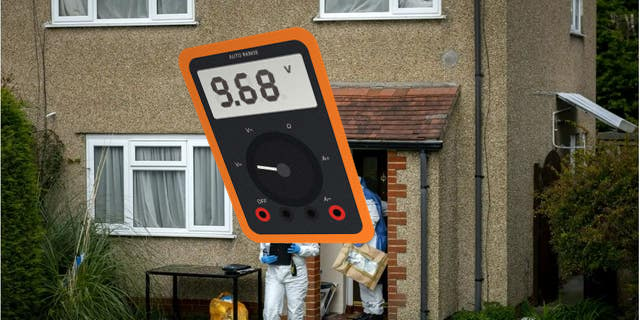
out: **9.68** V
